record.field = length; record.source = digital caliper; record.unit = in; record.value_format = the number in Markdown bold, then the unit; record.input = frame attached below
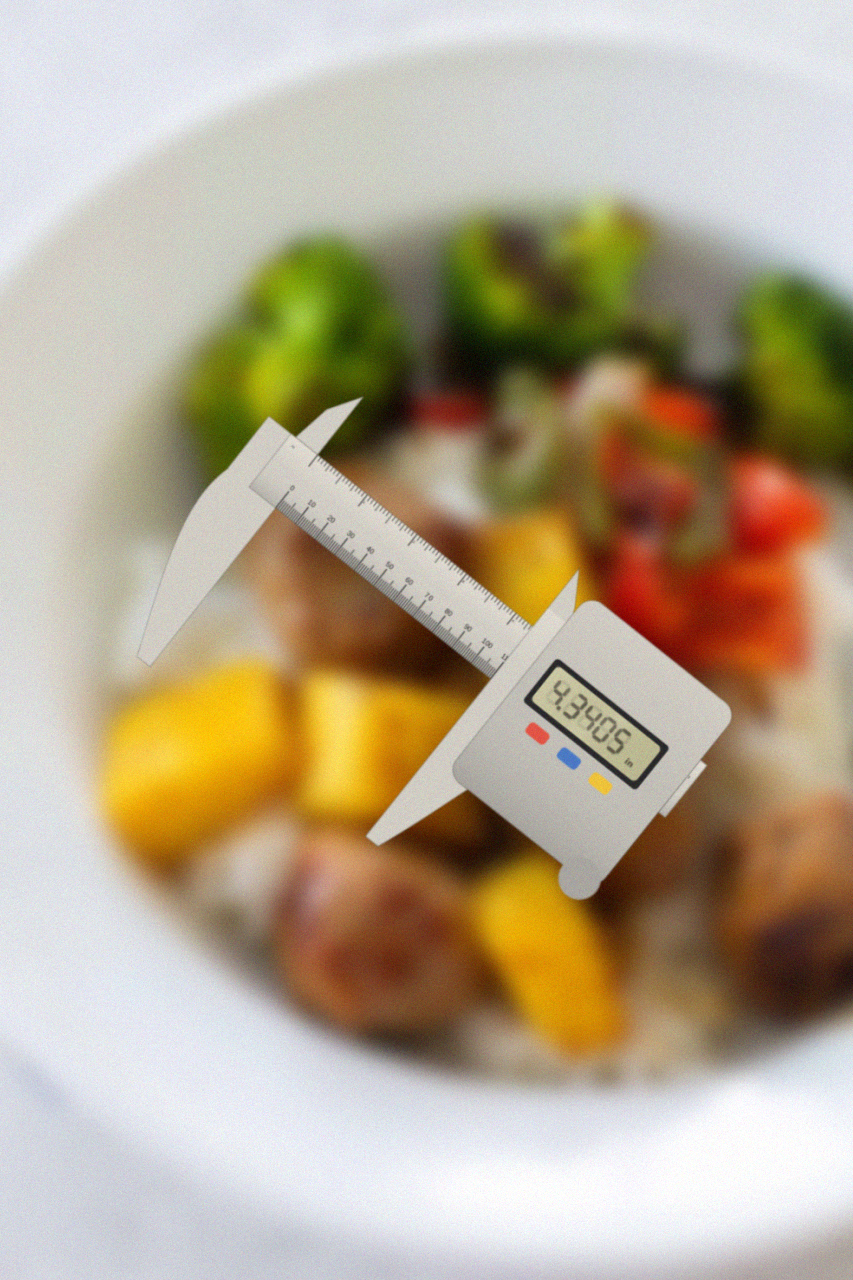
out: **4.3405** in
